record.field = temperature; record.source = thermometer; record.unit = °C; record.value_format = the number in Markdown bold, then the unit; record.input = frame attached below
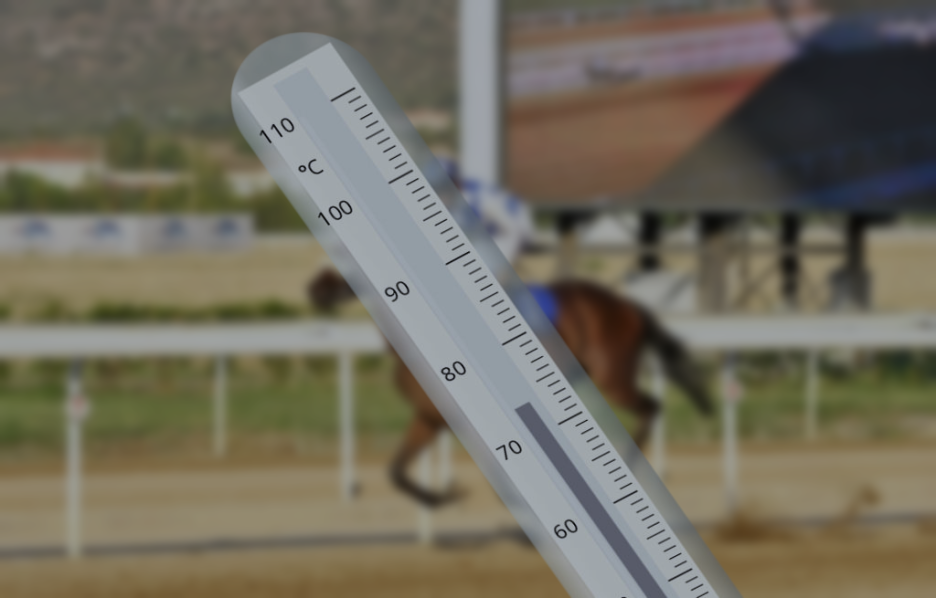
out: **73.5** °C
